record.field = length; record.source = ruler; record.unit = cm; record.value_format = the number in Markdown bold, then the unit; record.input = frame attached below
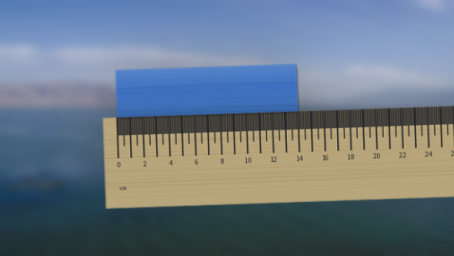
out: **14** cm
